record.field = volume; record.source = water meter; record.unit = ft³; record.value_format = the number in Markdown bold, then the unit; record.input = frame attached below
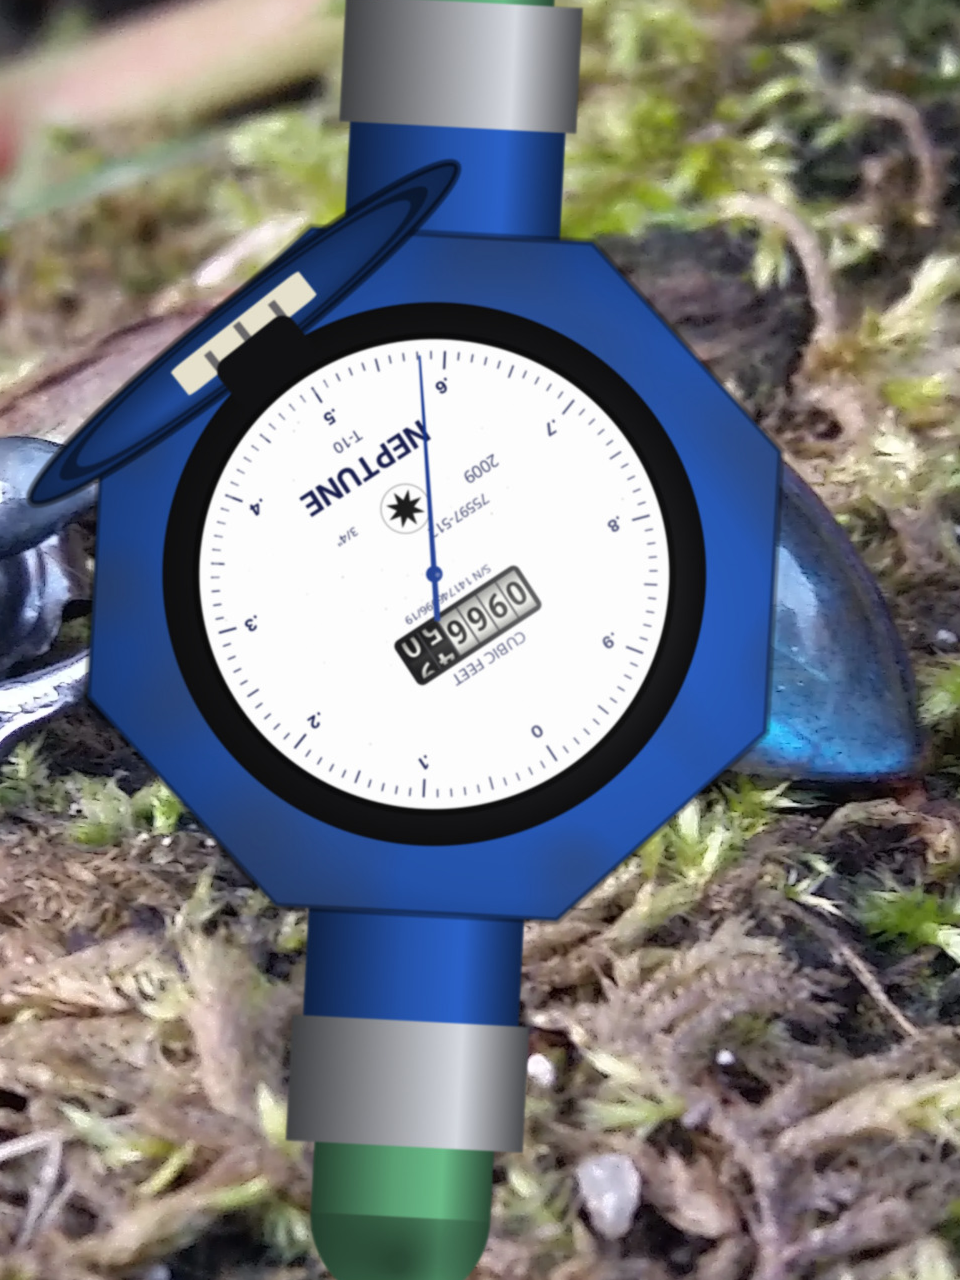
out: **96649.58** ft³
